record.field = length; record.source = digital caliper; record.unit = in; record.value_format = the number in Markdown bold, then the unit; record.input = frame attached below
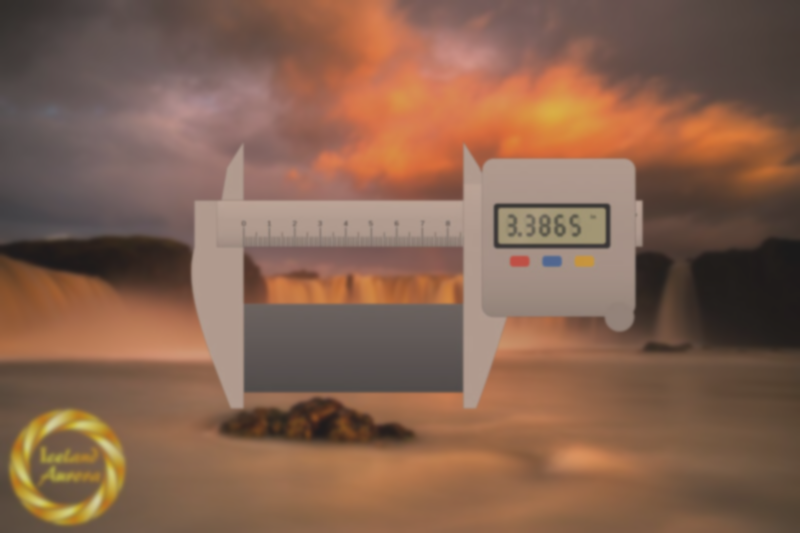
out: **3.3865** in
